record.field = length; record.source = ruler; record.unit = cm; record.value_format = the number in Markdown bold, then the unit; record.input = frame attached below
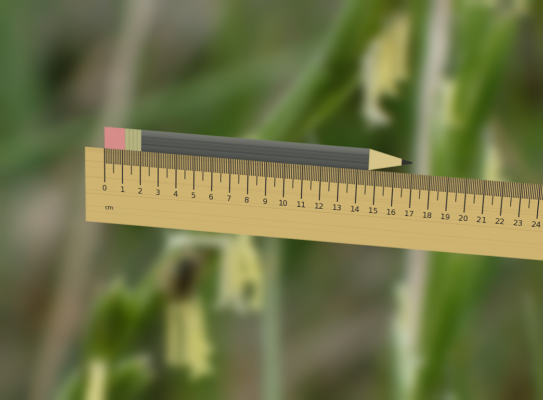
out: **17** cm
